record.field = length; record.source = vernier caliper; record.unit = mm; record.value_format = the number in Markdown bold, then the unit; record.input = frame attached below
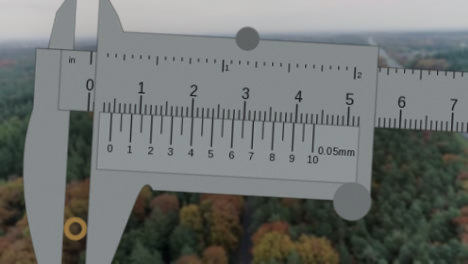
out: **4.5** mm
